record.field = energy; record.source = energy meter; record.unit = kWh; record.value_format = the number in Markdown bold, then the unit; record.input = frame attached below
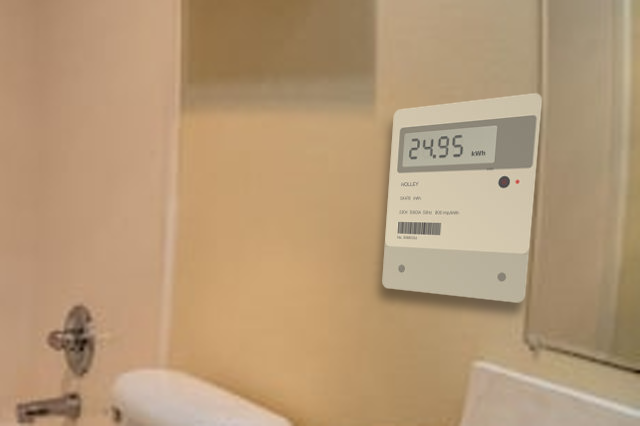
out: **24.95** kWh
